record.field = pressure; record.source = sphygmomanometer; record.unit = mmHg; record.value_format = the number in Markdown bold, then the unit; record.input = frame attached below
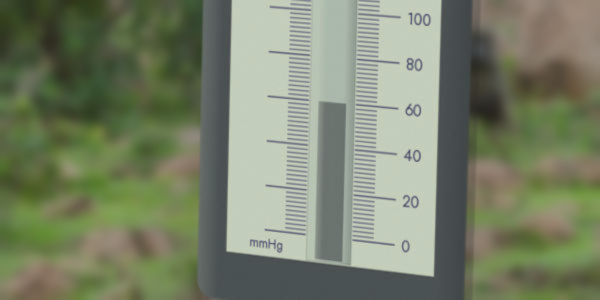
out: **60** mmHg
